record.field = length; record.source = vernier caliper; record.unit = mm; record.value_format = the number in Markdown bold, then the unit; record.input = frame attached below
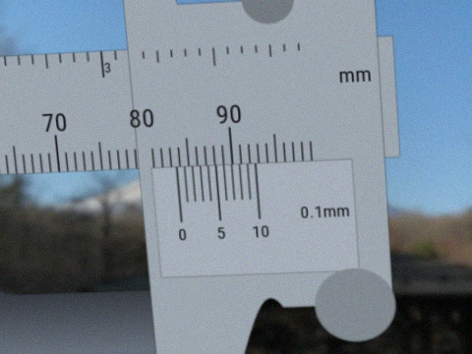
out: **83.6** mm
